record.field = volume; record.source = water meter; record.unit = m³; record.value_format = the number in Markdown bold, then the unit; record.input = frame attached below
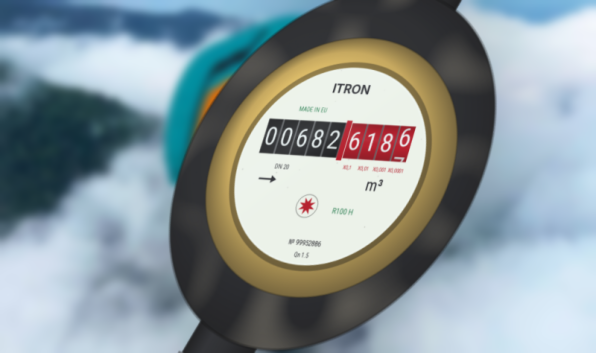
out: **682.6186** m³
